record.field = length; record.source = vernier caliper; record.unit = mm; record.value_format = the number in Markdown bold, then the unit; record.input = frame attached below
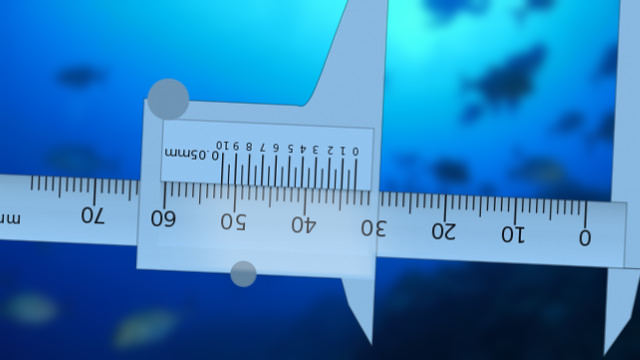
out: **33.0** mm
